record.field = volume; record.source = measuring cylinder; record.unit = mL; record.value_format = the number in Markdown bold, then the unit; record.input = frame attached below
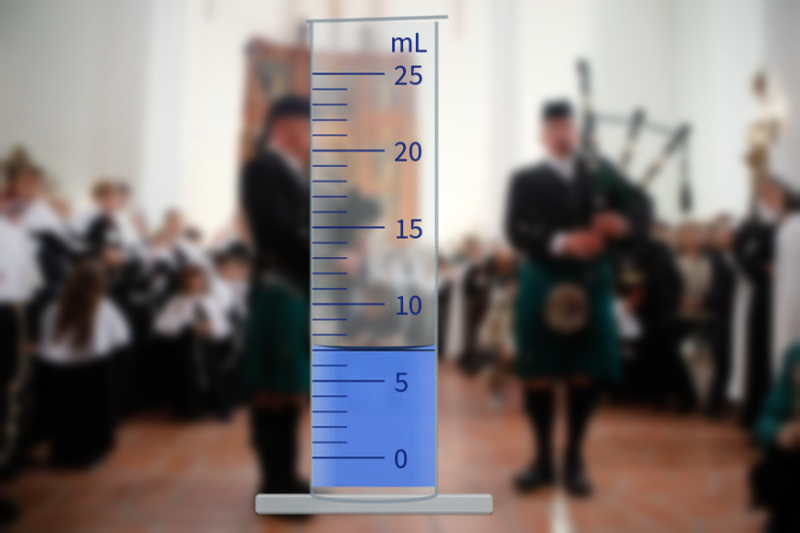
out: **7** mL
